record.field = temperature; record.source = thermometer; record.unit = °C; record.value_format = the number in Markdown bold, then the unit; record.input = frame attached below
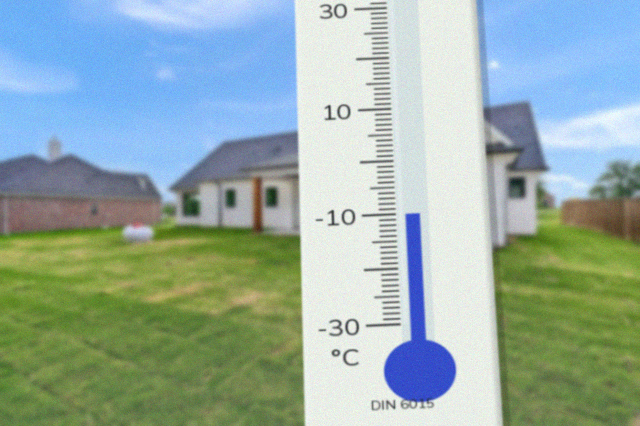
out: **-10** °C
